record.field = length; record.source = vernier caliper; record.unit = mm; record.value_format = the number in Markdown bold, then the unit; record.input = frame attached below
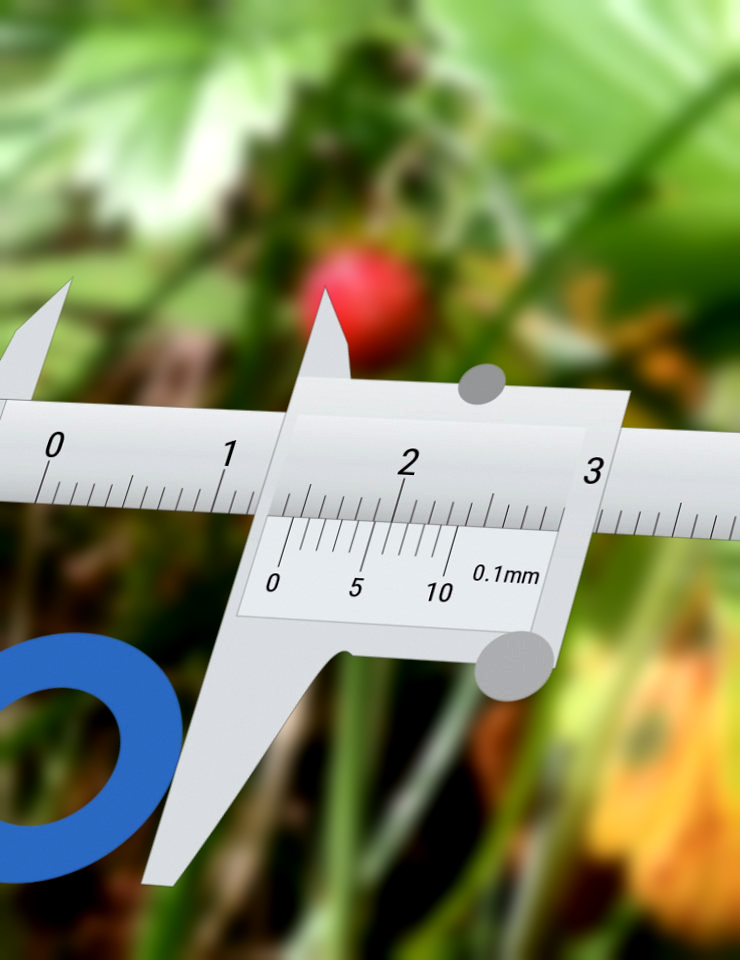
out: **14.6** mm
